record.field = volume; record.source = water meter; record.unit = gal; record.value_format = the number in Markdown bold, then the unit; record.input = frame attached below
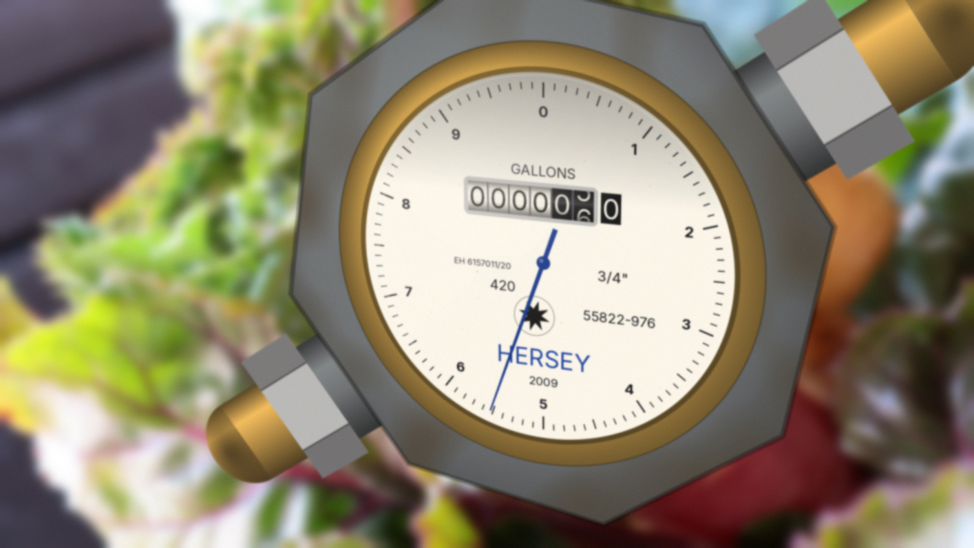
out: **55.5** gal
